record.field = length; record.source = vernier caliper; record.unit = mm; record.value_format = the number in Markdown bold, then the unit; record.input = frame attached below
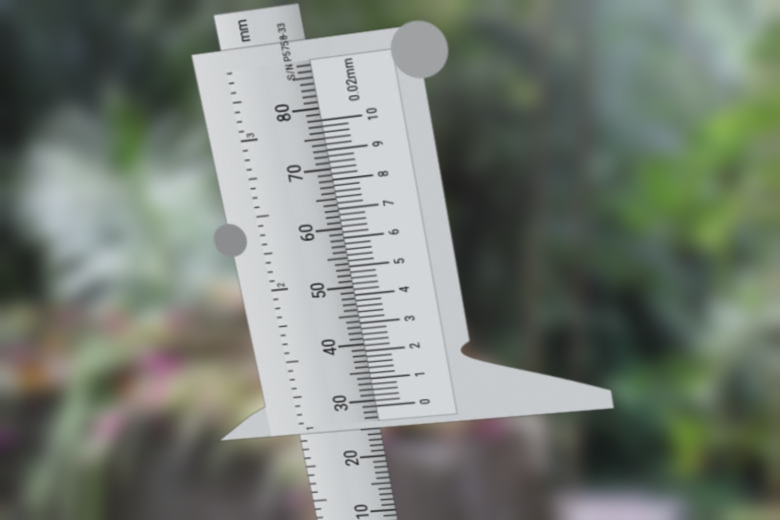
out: **29.0** mm
